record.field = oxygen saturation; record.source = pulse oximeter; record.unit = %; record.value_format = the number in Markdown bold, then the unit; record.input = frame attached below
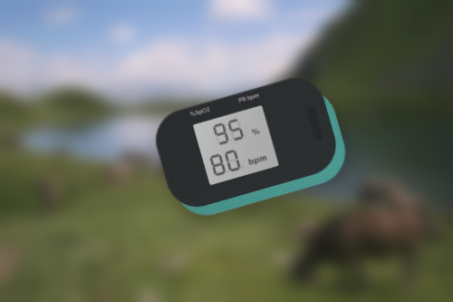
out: **95** %
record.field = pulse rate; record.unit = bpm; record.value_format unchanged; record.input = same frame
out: **80** bpm
